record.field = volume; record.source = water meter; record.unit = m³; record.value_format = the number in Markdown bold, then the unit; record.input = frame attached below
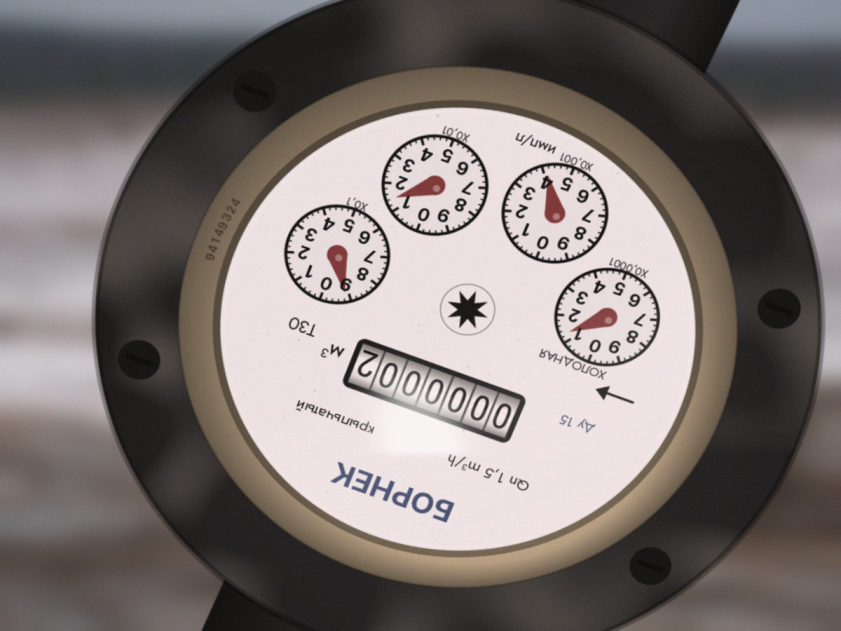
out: **1.9141** m³
